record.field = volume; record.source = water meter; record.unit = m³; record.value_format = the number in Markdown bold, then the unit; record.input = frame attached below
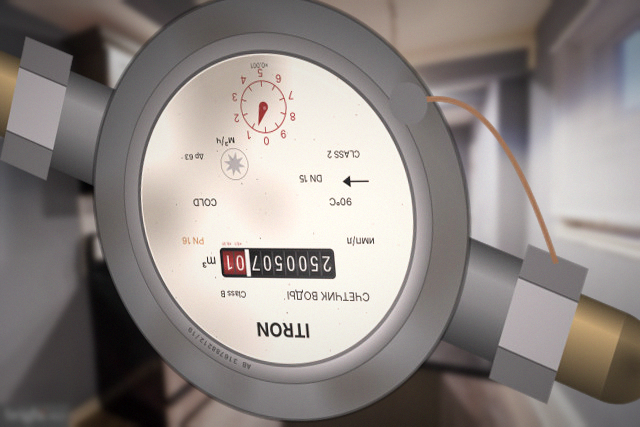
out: **2500507.010** m³
